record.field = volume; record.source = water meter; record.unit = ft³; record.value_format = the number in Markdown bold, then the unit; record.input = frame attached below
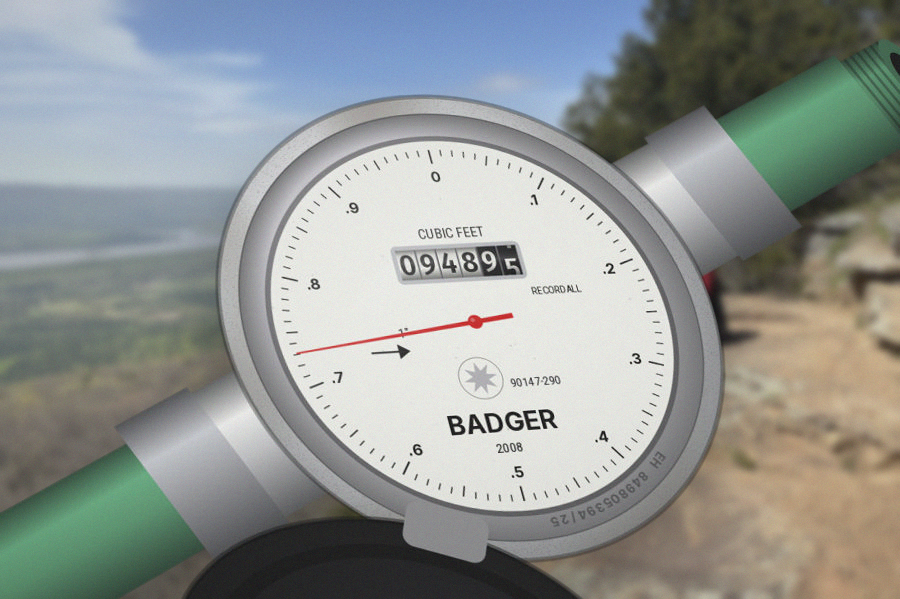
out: **94894.73** ft³
